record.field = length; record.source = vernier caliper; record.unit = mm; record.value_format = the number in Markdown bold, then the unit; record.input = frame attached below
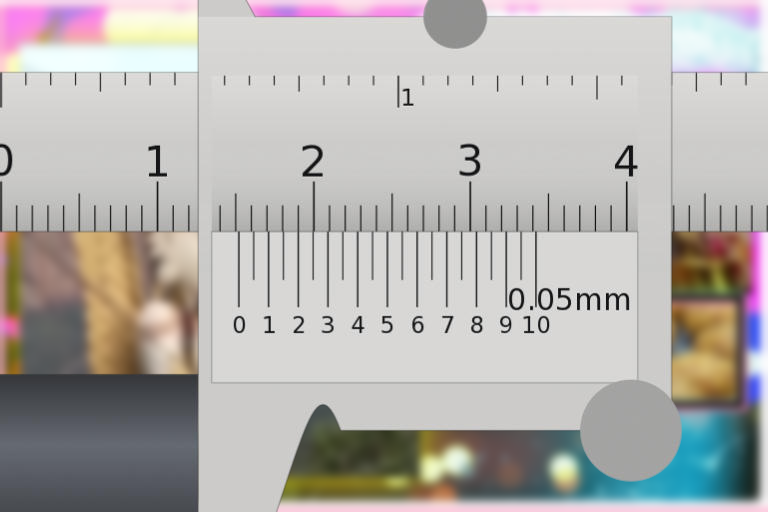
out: **15.2** mm
